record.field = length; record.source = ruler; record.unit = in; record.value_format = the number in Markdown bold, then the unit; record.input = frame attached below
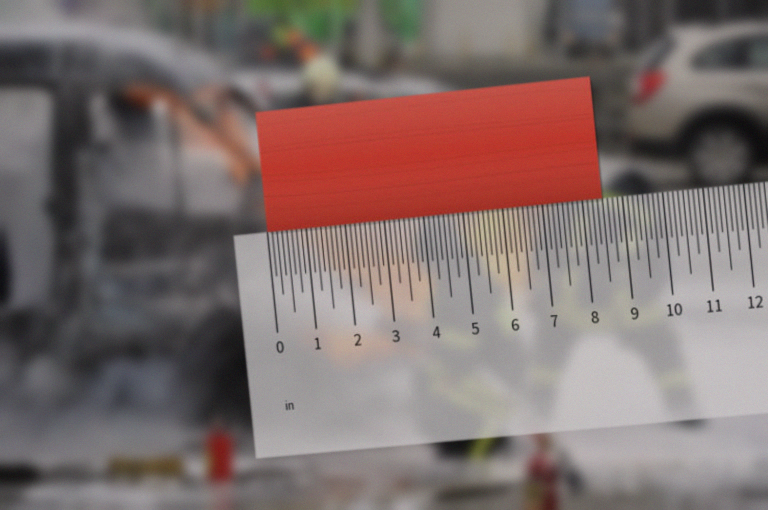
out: **8.5** in
